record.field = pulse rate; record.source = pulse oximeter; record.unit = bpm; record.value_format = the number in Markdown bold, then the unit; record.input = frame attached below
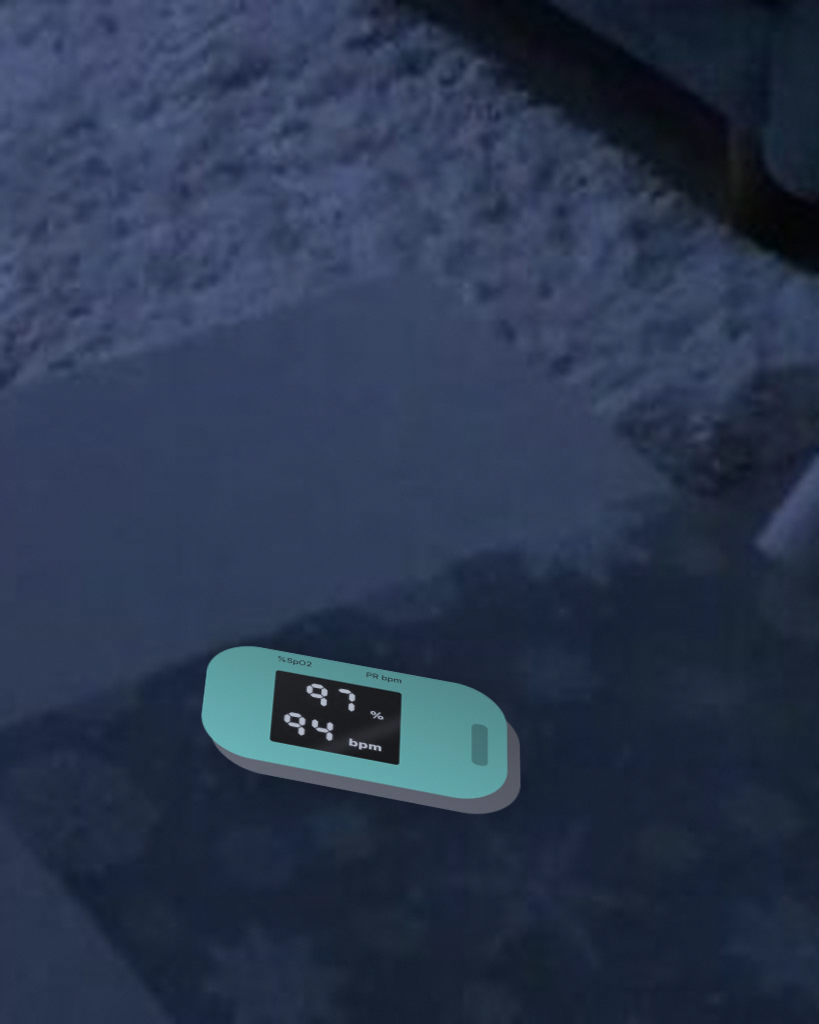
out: **94** bpm
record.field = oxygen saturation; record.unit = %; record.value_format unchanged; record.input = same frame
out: **97** %
